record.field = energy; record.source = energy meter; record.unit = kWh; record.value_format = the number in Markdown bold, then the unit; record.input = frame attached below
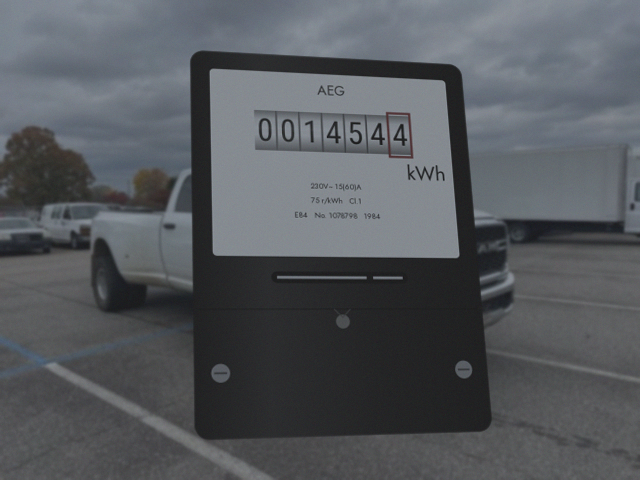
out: **1454.4** kWh
